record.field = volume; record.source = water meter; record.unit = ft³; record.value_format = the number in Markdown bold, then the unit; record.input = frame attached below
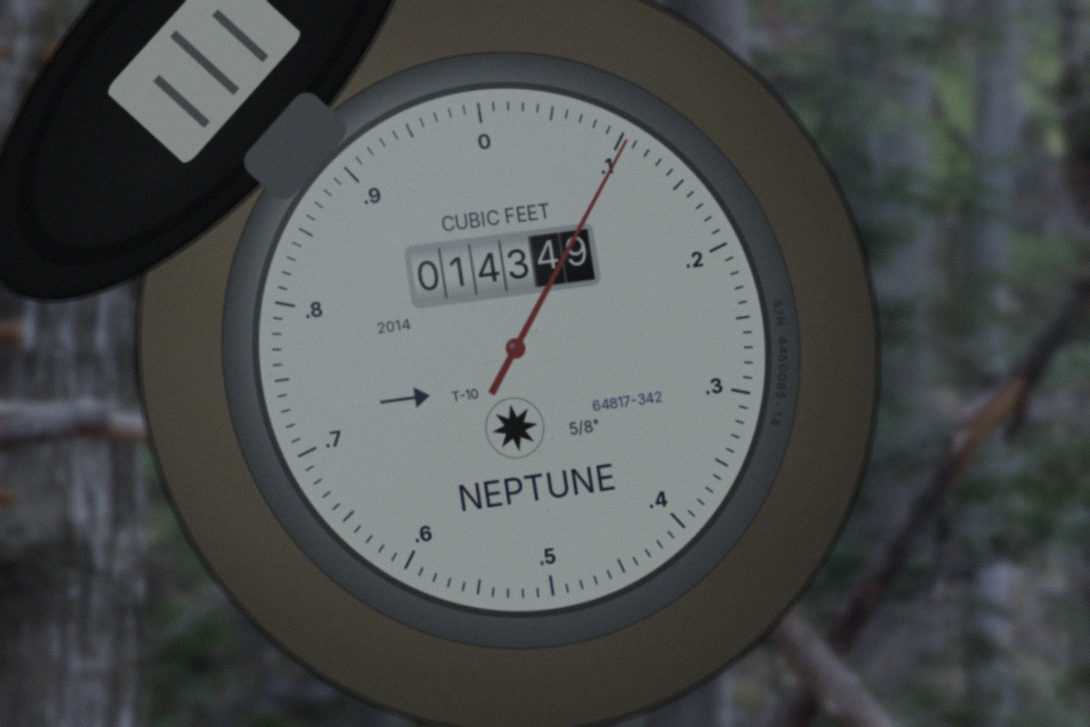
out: **14349.10** ft³
